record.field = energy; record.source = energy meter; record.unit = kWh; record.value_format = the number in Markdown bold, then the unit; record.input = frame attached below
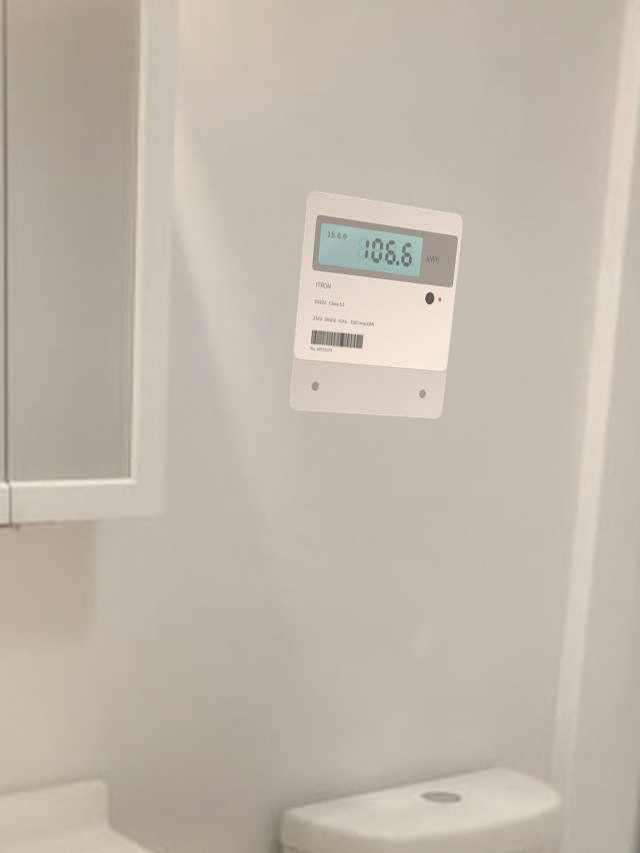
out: **106.6** kWh
